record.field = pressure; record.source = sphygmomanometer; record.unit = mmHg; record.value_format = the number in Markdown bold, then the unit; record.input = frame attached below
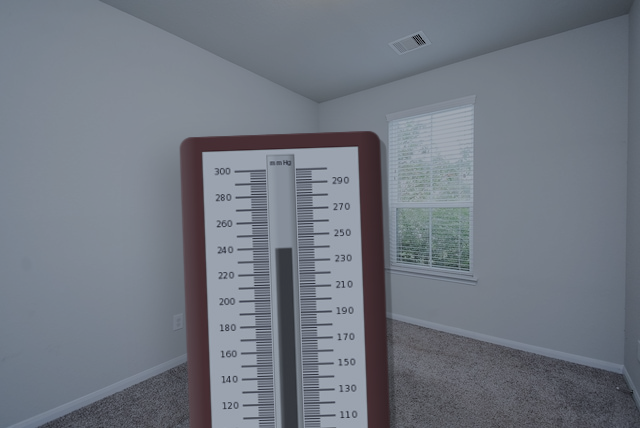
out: **240** mmHg
